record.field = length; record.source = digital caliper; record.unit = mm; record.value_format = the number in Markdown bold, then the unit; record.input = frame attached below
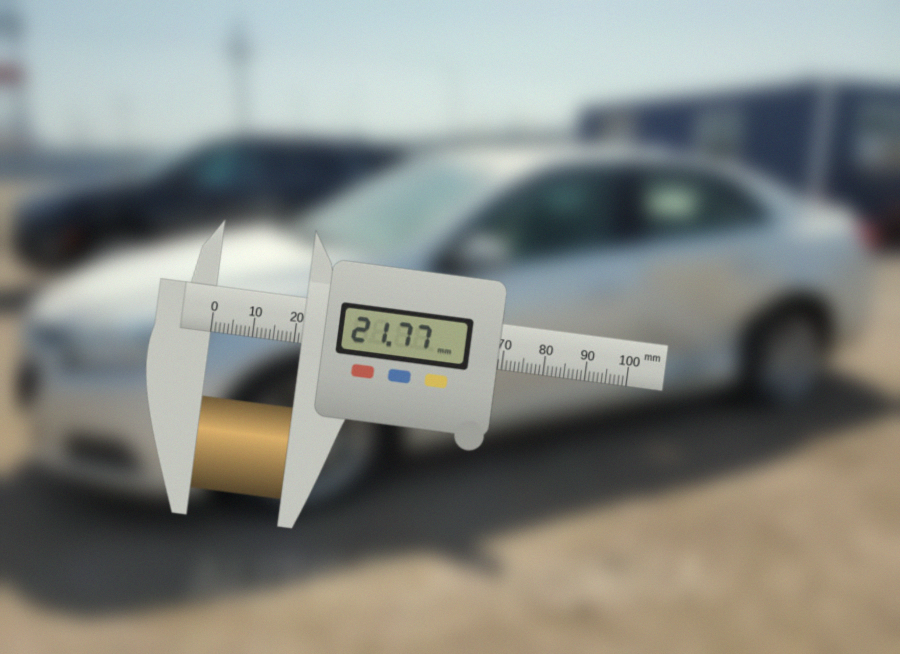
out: **21.77** mm
